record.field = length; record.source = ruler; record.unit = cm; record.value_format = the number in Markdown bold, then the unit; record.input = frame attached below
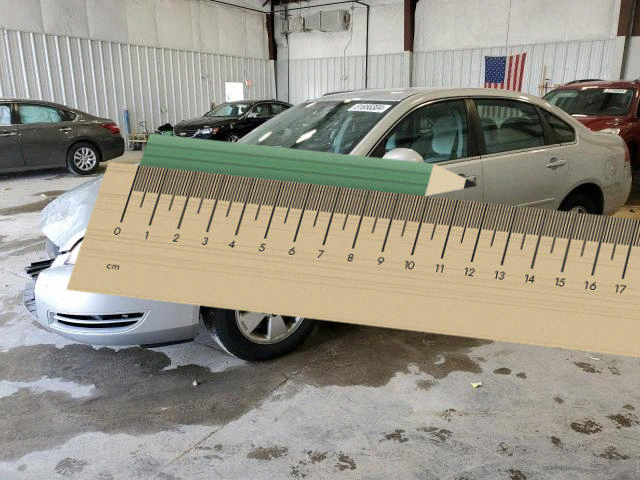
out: **11.5** cm
